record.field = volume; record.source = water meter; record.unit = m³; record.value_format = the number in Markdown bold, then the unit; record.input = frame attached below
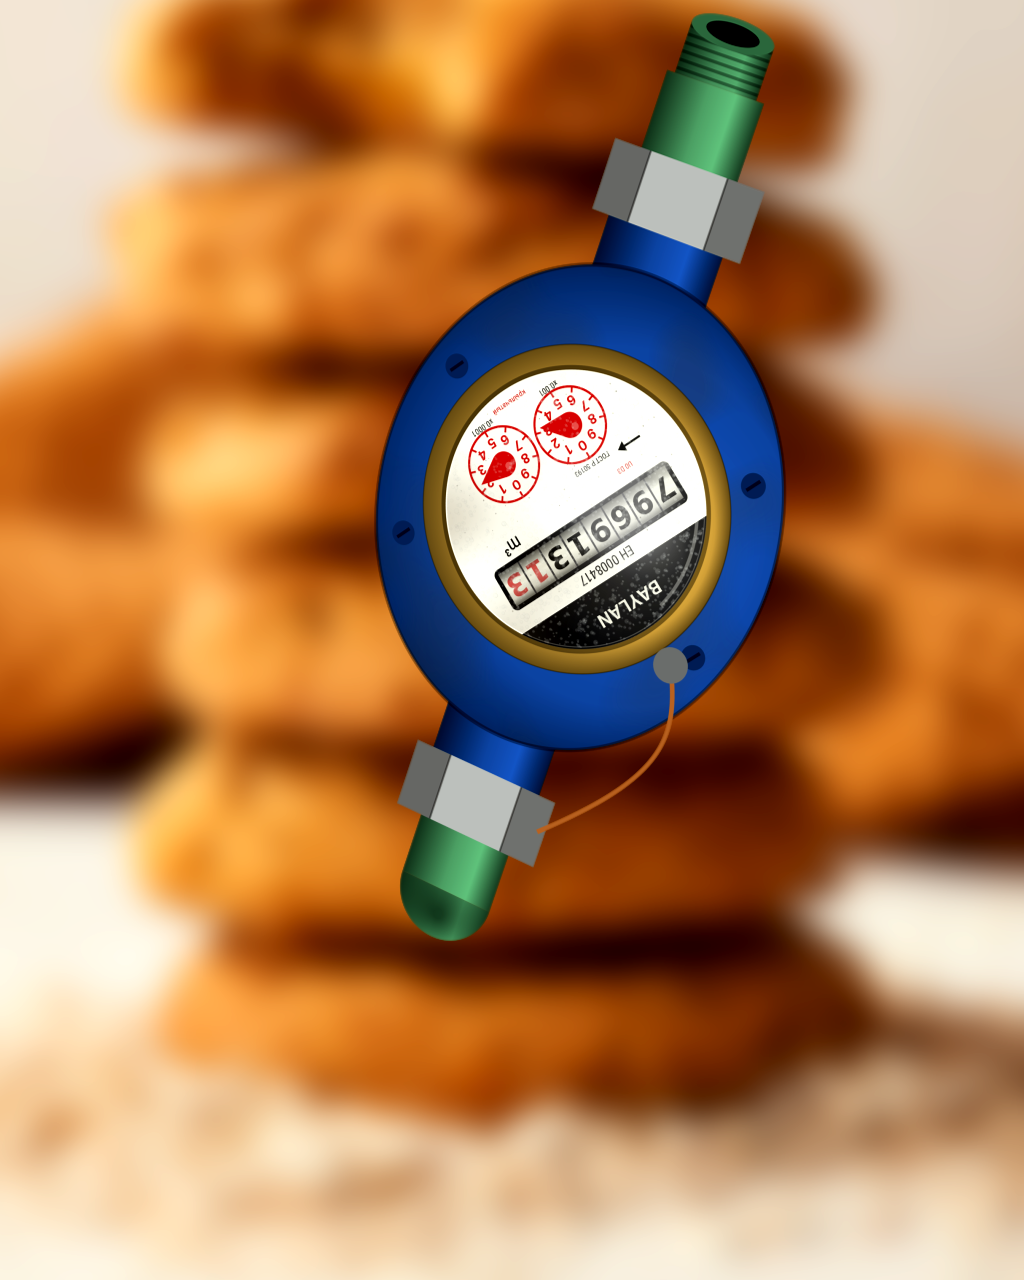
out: **796913.1332** m³
